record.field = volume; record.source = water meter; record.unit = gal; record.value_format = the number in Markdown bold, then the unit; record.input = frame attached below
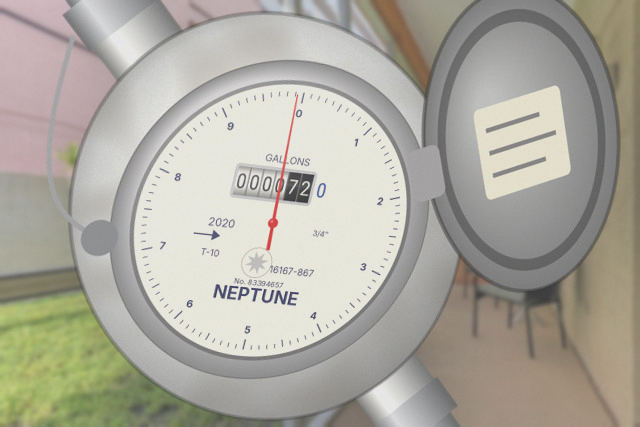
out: **719.9** gal
